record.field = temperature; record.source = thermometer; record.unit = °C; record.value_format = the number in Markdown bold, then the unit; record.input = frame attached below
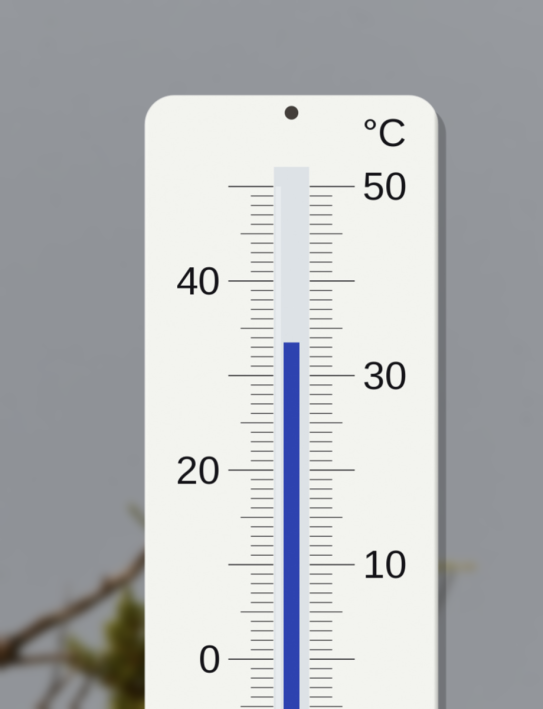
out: **33.5** °C
